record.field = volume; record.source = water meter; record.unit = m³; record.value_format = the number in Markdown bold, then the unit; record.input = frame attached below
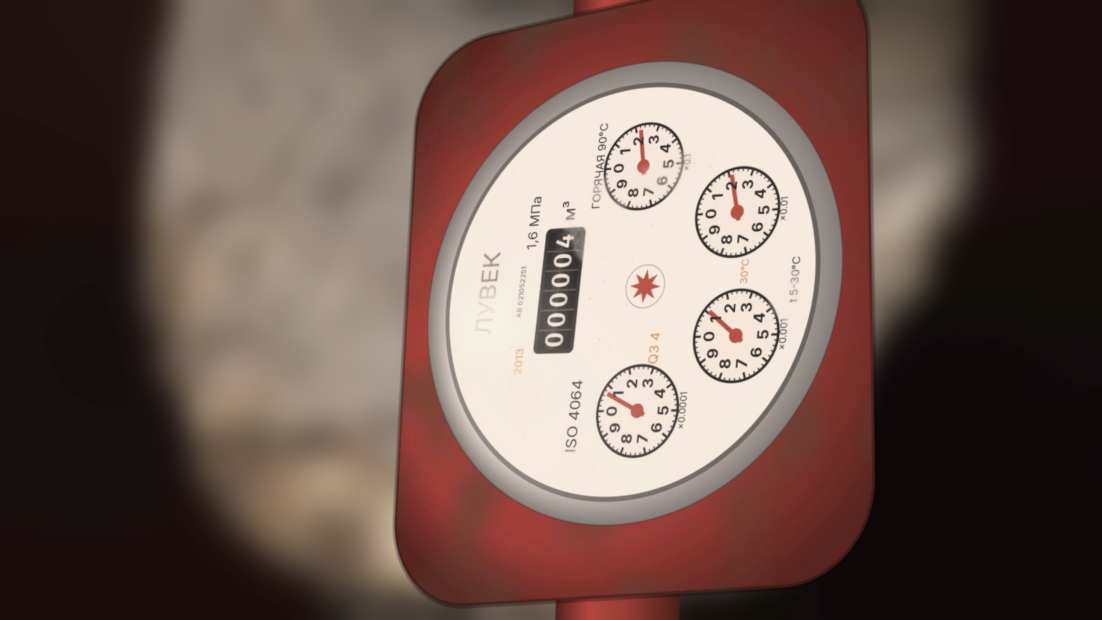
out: **4.2210** m³
